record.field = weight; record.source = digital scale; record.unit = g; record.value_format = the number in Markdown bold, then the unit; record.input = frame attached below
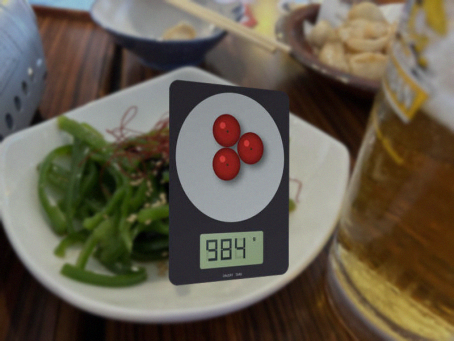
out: **984** g
